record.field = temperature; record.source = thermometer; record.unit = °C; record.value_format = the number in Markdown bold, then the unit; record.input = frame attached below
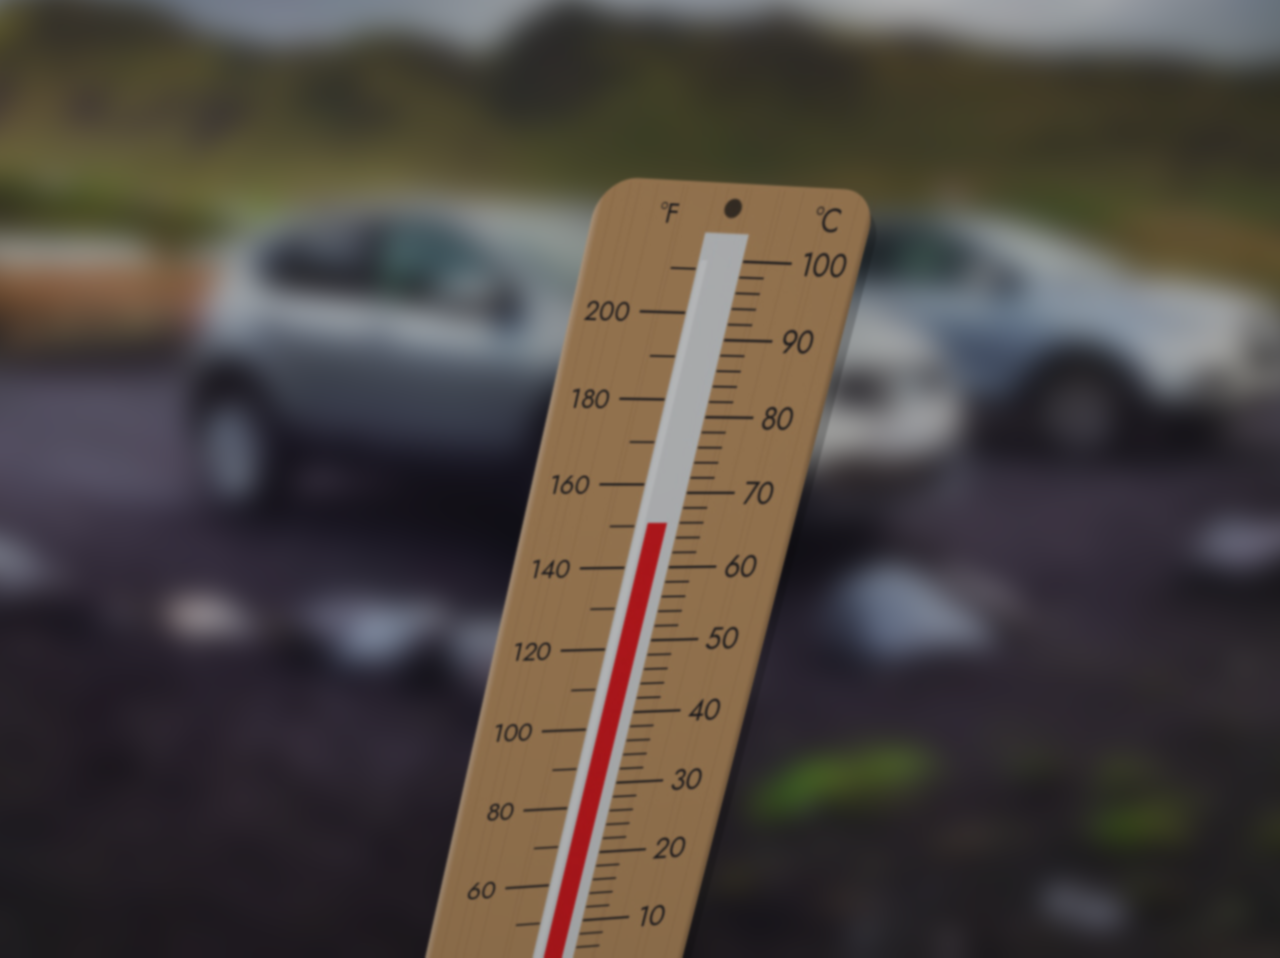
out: **66** °C
